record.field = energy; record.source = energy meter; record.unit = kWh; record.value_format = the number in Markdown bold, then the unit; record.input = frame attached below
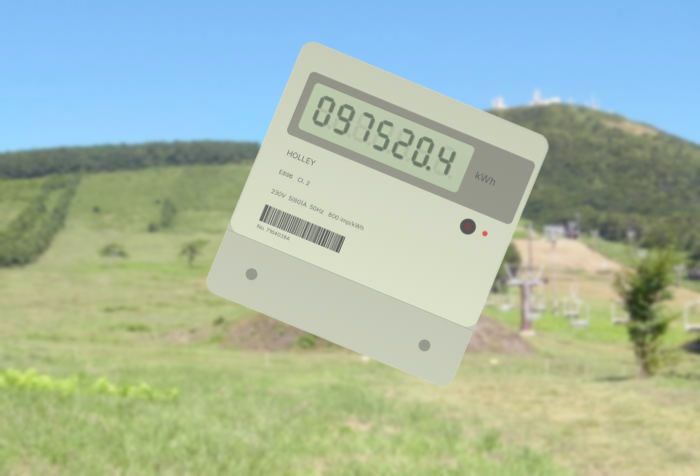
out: **97520.4** kWh
